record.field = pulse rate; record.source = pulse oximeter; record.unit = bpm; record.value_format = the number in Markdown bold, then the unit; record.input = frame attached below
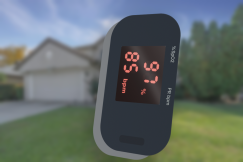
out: **85** bpm
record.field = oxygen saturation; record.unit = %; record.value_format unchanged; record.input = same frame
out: **97** %
